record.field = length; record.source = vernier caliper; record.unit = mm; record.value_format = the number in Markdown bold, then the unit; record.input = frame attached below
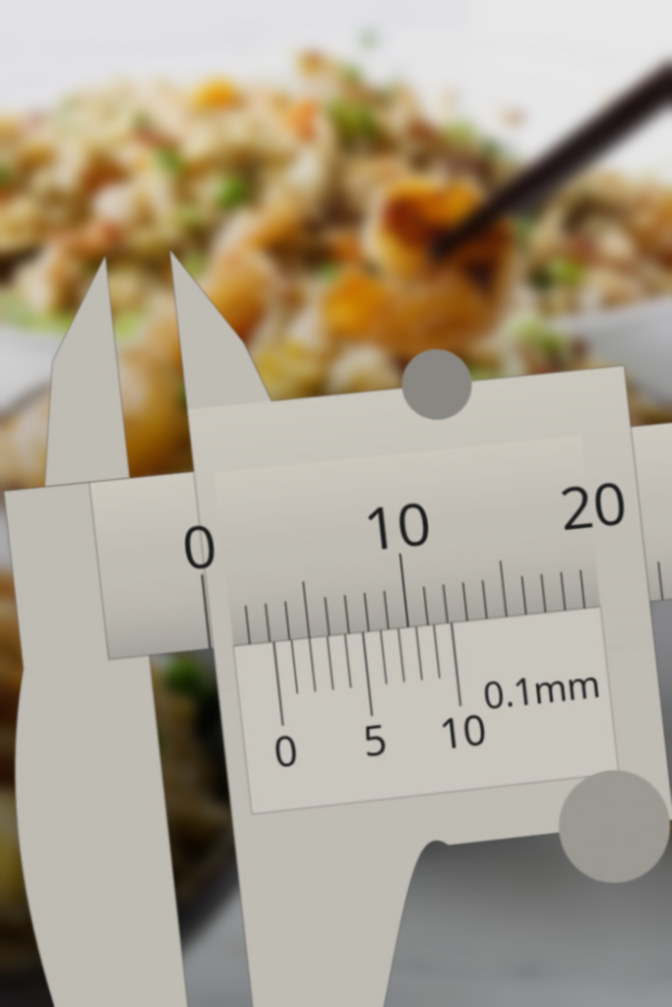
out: **3.2** mm
